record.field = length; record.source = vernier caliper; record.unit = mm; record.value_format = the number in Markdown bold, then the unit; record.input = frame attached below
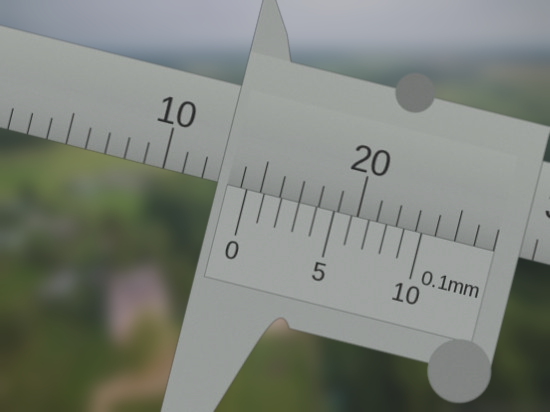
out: **14.3** mm
